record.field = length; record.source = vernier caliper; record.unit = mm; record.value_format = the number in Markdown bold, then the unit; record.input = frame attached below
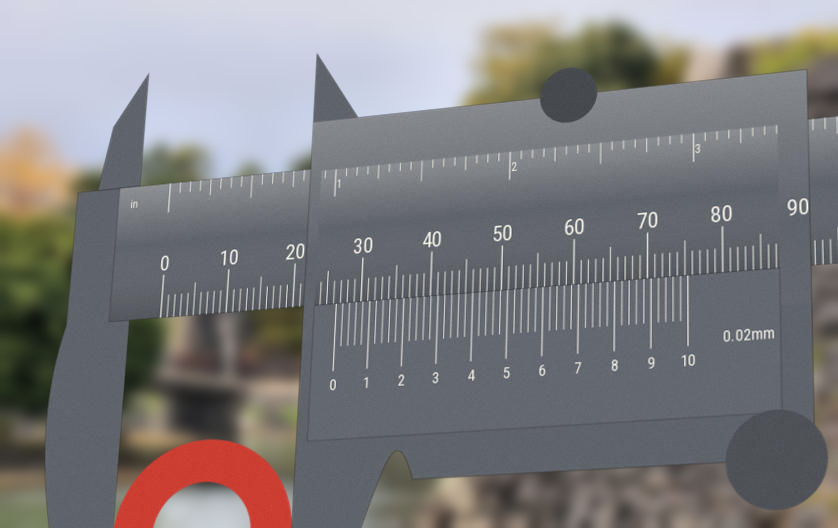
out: **26.4** mm
